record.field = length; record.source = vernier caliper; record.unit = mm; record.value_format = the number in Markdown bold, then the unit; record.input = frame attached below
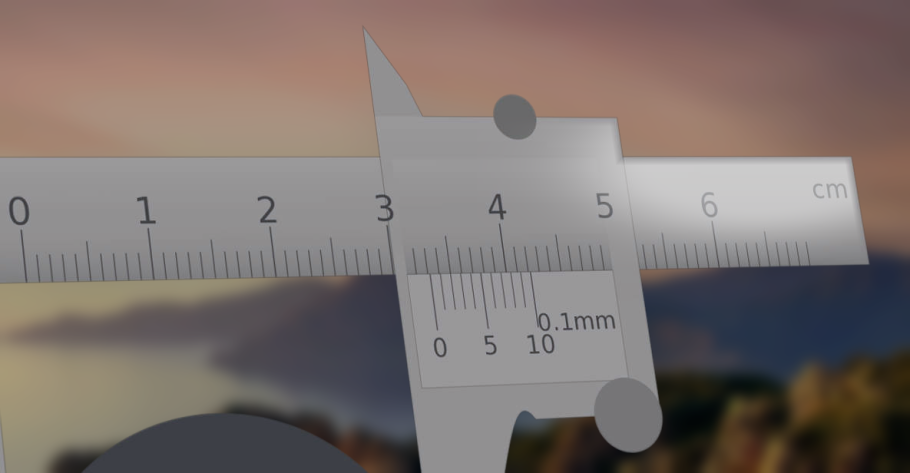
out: **33.2** mm
